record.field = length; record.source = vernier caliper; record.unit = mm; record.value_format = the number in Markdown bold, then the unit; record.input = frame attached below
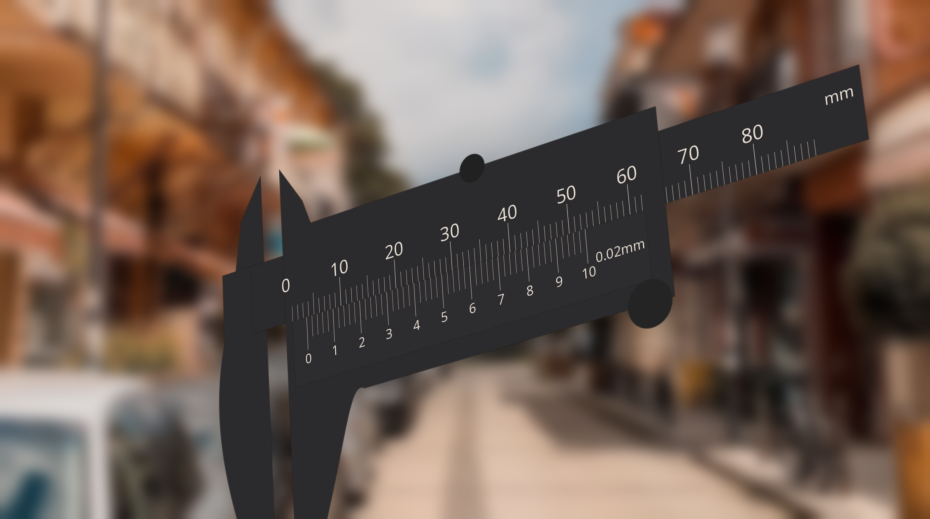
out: **3.6** mm
